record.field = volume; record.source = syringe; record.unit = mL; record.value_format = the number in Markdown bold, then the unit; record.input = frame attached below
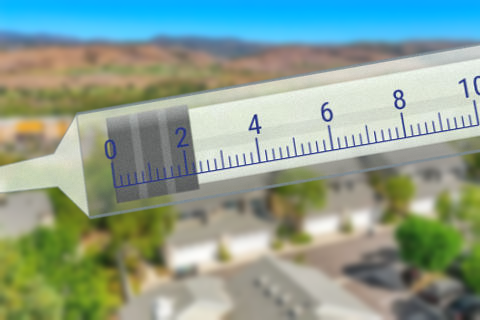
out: **0** mL
